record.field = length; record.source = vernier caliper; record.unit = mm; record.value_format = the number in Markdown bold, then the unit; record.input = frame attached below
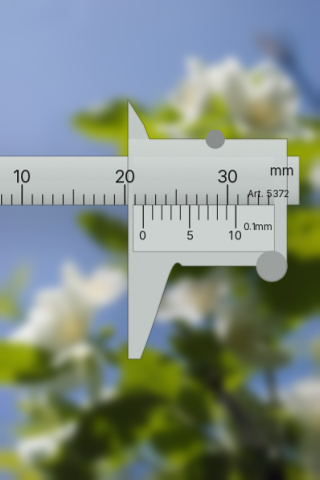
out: **21.8** mm
